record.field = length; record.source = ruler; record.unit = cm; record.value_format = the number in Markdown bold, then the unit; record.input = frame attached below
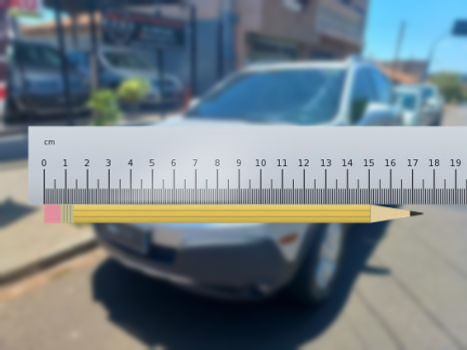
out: **17.5** cm
